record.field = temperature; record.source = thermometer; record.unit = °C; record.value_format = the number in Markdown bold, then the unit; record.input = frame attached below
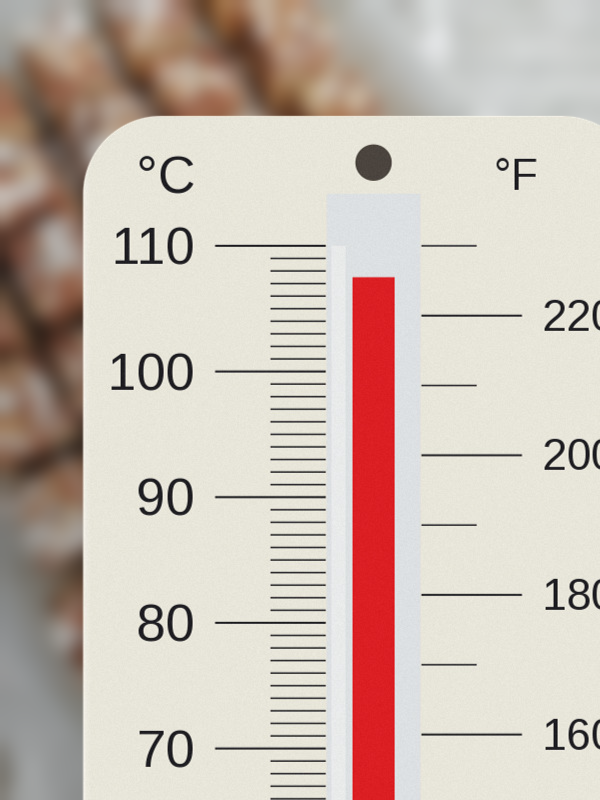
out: **107.5** °C
